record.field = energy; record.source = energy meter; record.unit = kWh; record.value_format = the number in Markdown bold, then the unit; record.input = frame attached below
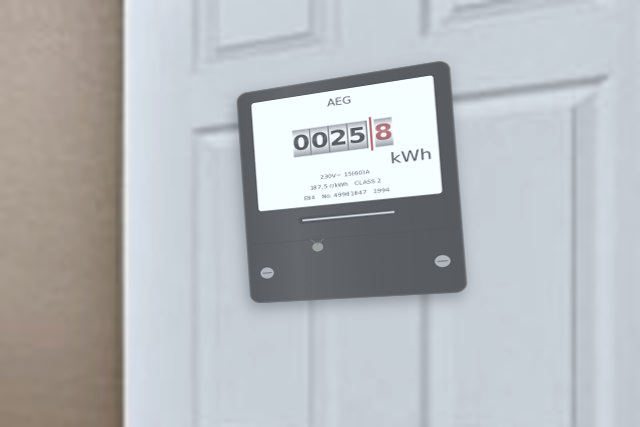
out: **25.8** kWh
